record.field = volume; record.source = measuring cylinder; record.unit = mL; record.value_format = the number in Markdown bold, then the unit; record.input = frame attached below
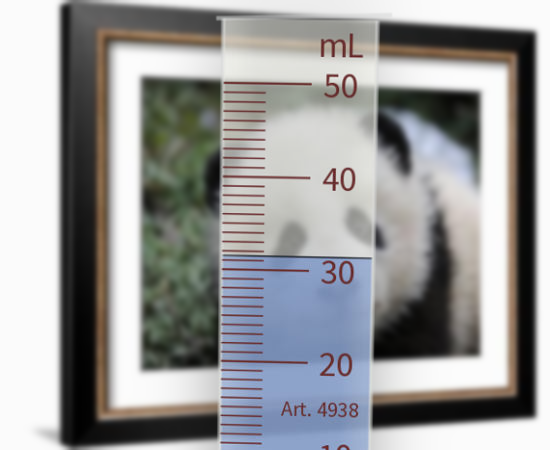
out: **31.5** mL
